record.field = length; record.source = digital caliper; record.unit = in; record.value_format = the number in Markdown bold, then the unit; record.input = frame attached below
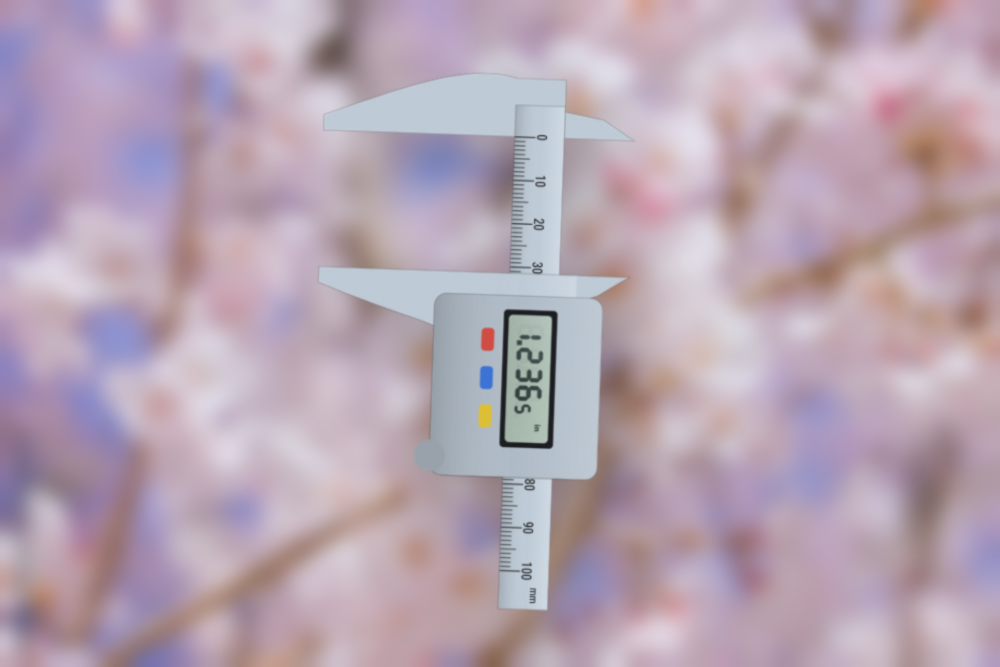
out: **1.2365** in
